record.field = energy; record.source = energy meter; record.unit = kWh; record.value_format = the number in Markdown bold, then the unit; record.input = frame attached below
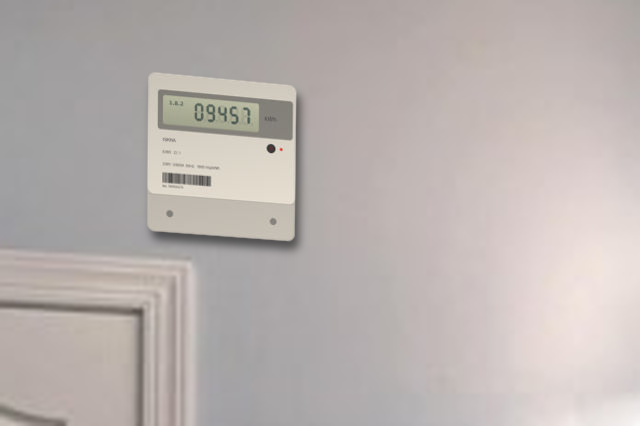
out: **9457** kWh
